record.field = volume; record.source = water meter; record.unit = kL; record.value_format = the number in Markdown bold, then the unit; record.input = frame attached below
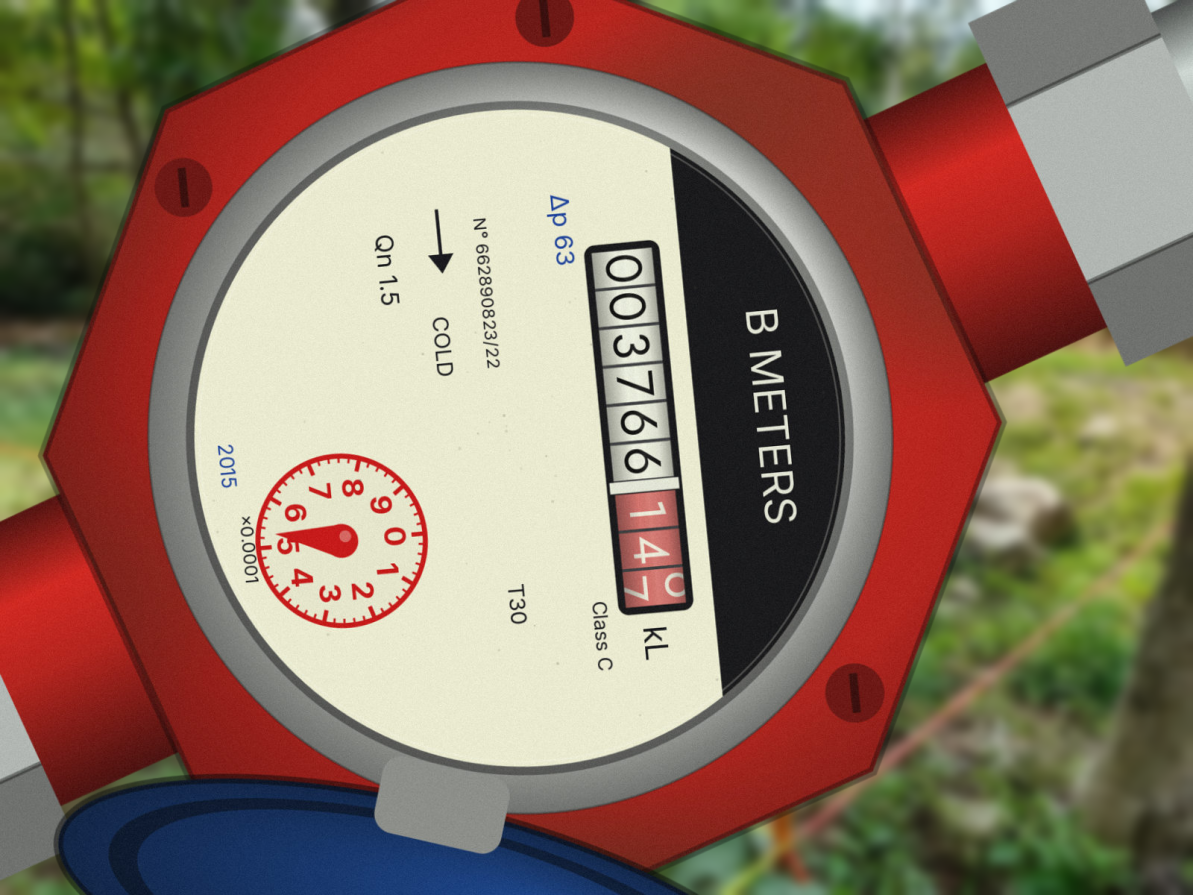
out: **3766.1465** kL
